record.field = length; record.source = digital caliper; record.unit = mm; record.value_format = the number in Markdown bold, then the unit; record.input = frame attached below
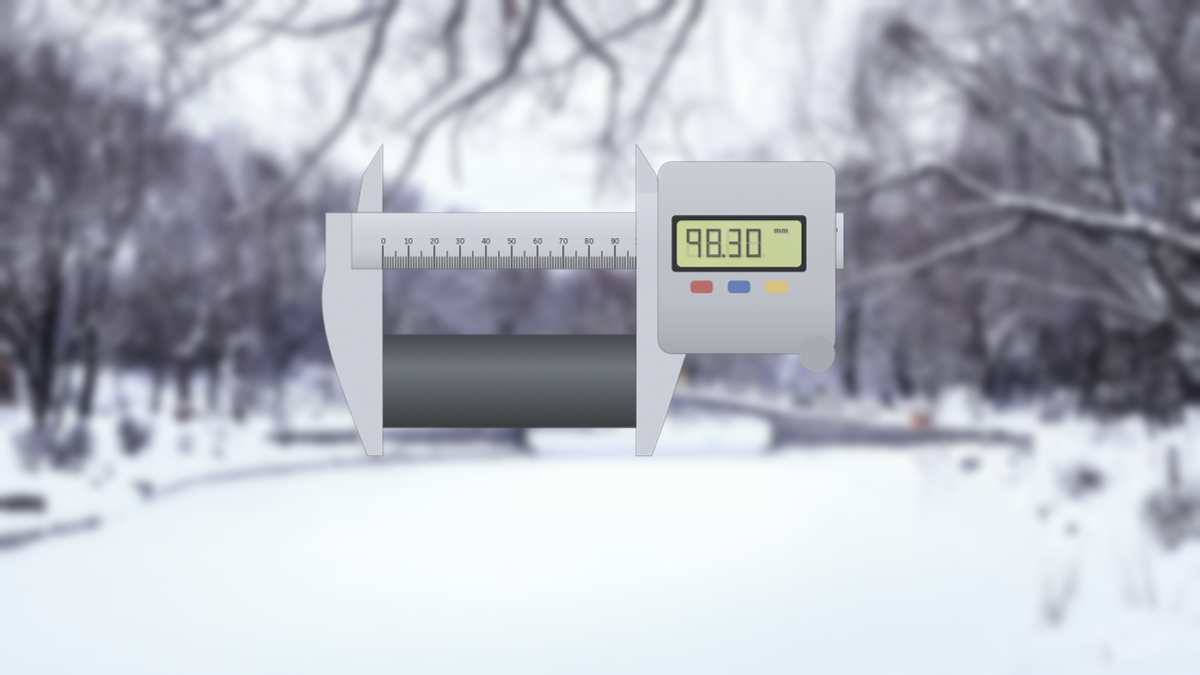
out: **98.30** mm
